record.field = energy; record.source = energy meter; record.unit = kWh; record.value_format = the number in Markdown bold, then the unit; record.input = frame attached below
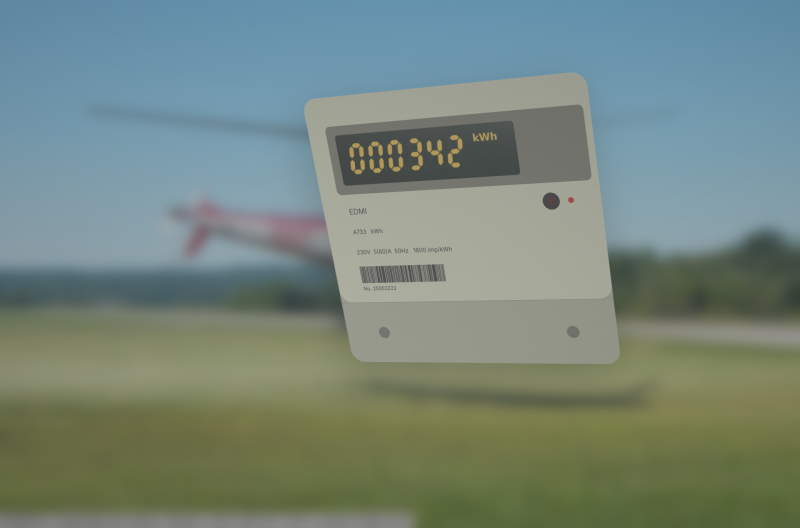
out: **342** kWh
